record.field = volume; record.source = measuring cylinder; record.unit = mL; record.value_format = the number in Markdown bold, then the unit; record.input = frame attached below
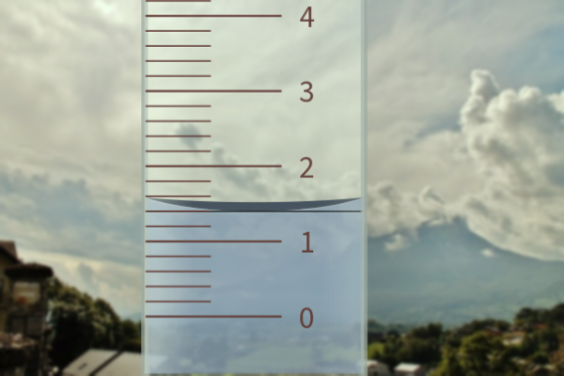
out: **1.4** mL
